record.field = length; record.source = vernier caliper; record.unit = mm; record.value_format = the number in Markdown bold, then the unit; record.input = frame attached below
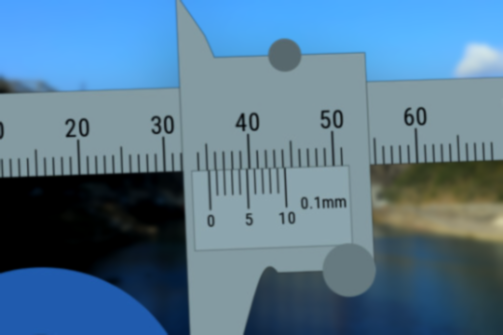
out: **35.2** mm
